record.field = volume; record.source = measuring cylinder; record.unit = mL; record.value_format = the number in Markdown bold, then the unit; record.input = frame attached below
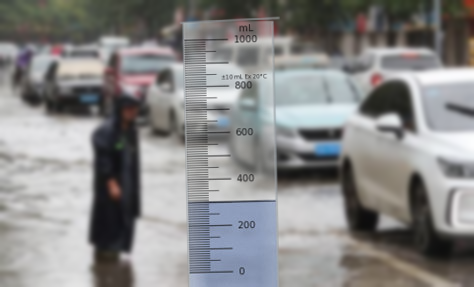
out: **300** mL
